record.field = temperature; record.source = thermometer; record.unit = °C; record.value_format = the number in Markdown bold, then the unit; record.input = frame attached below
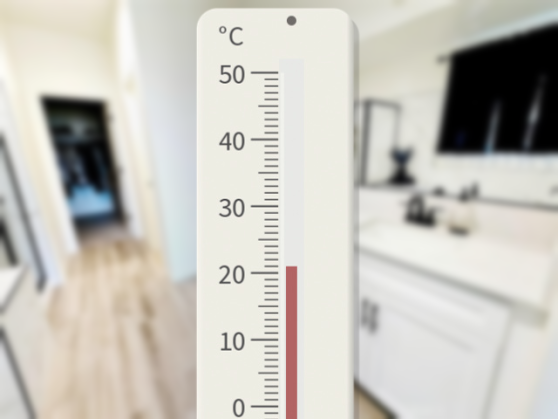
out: **21** °C
